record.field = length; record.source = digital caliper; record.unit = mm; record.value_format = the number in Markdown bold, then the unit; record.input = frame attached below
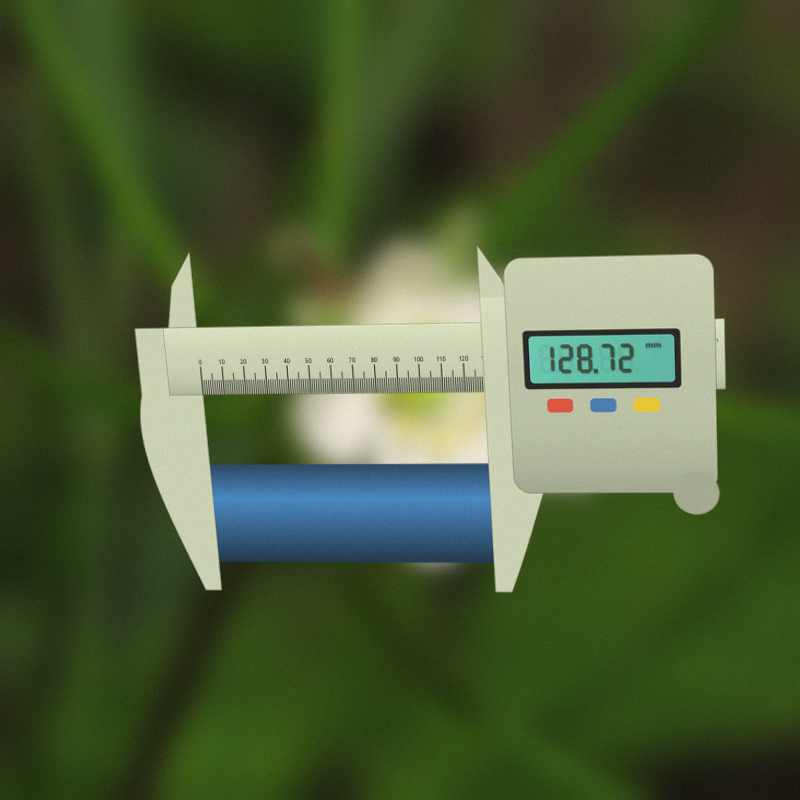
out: **128.72** mm
